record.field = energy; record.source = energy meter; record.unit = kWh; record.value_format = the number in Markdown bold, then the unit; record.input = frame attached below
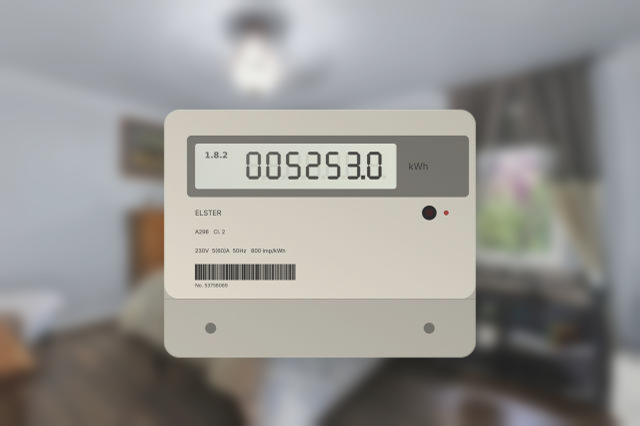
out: **5253.0** kWh
